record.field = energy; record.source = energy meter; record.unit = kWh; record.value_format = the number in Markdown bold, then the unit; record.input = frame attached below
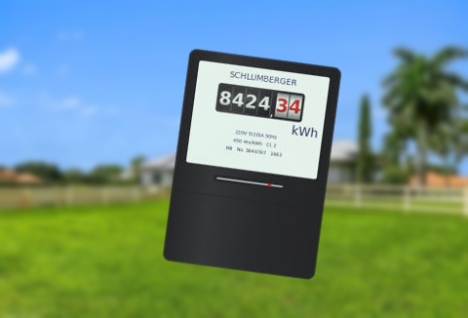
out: **8424.34** kWh
